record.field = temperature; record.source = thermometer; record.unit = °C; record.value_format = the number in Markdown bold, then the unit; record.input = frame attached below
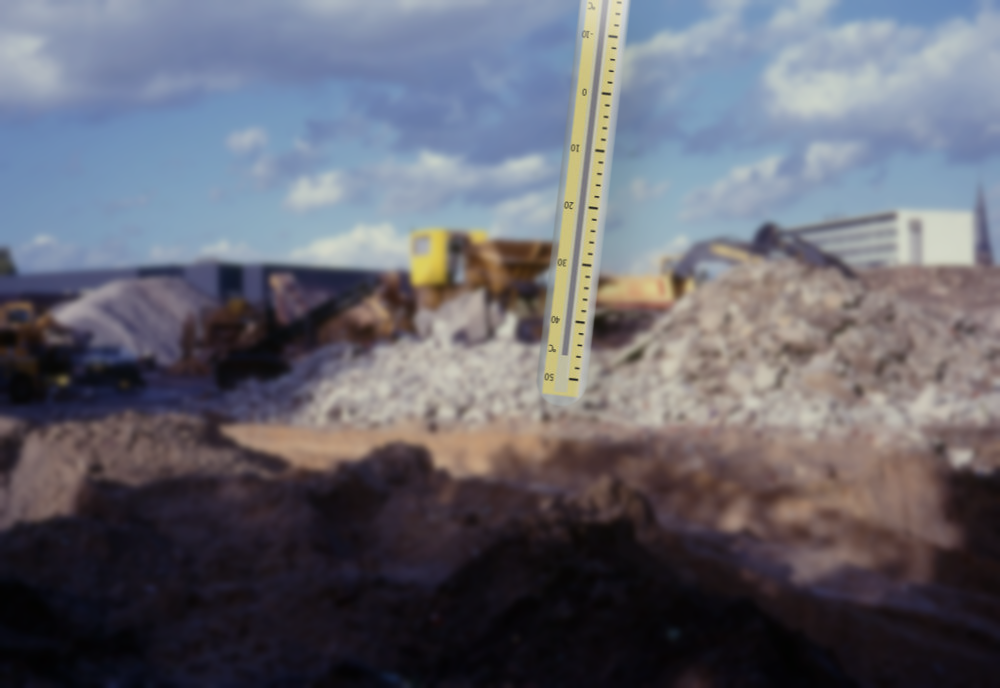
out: **46** °C
